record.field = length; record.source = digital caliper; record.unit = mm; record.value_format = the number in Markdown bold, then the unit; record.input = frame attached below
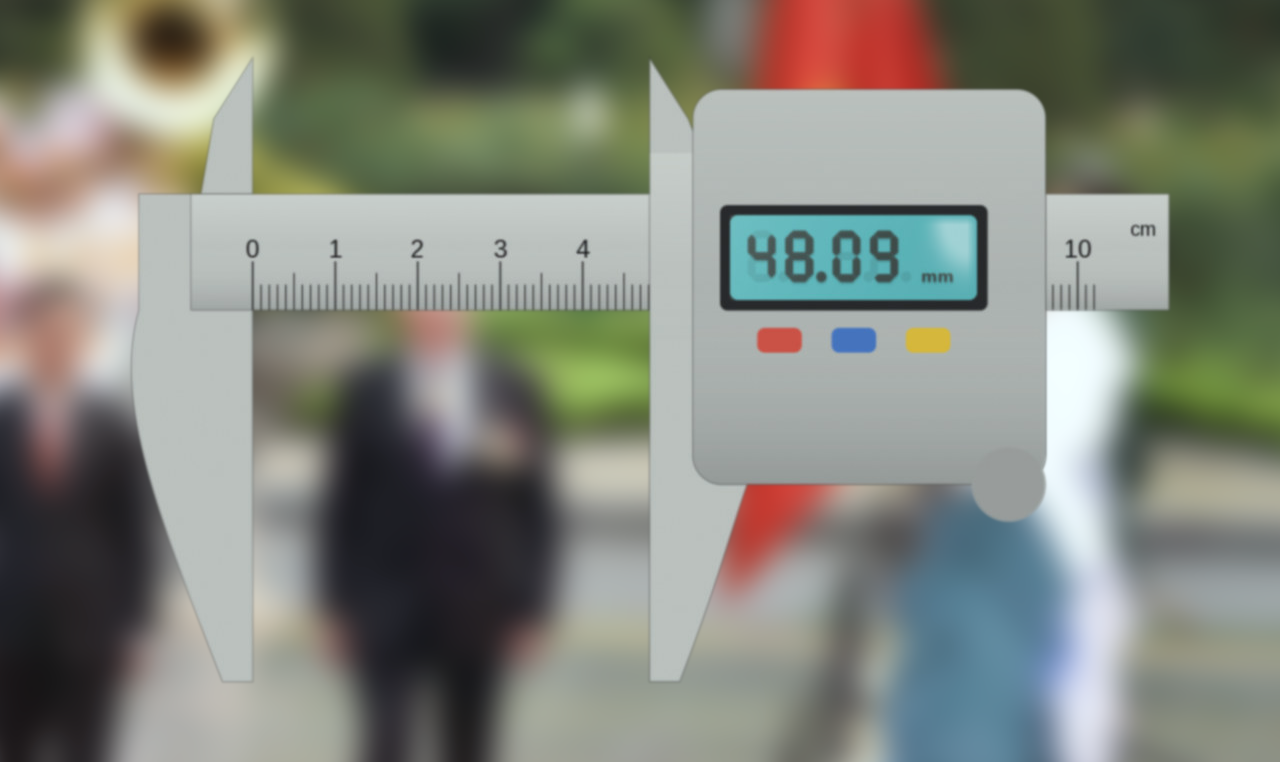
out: **48.09** mm
